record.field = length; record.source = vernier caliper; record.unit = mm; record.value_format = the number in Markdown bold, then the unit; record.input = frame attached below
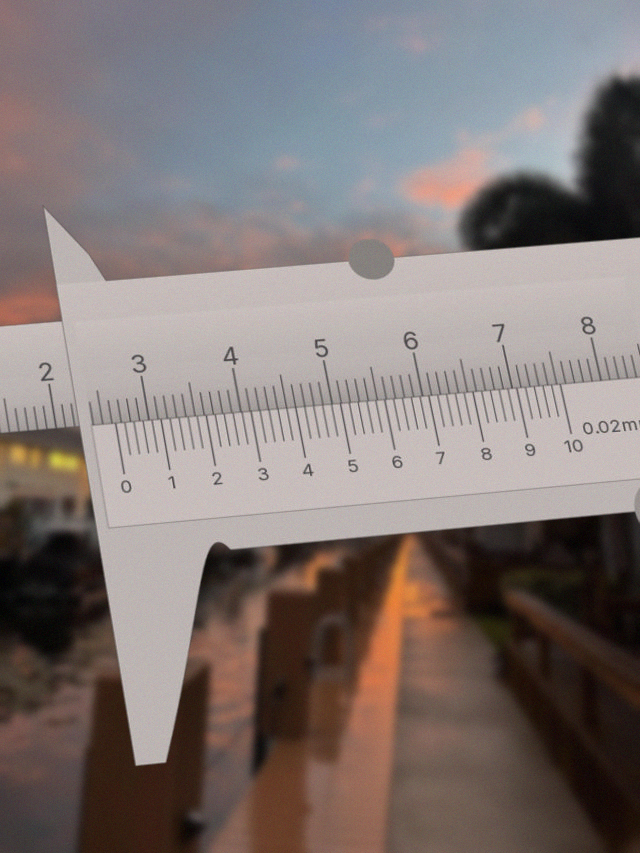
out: **26.4** mm
